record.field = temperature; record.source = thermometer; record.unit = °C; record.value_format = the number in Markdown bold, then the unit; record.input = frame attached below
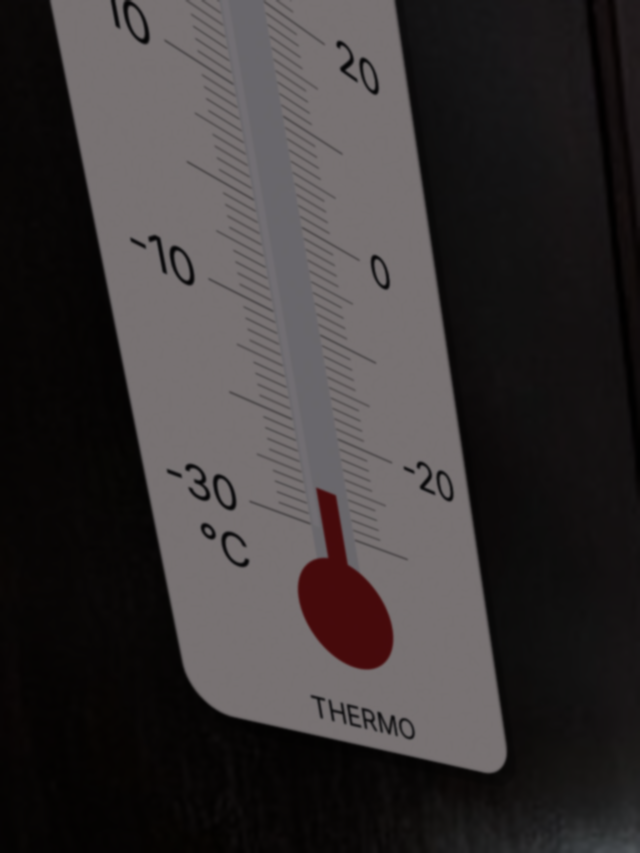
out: **-26** °C
